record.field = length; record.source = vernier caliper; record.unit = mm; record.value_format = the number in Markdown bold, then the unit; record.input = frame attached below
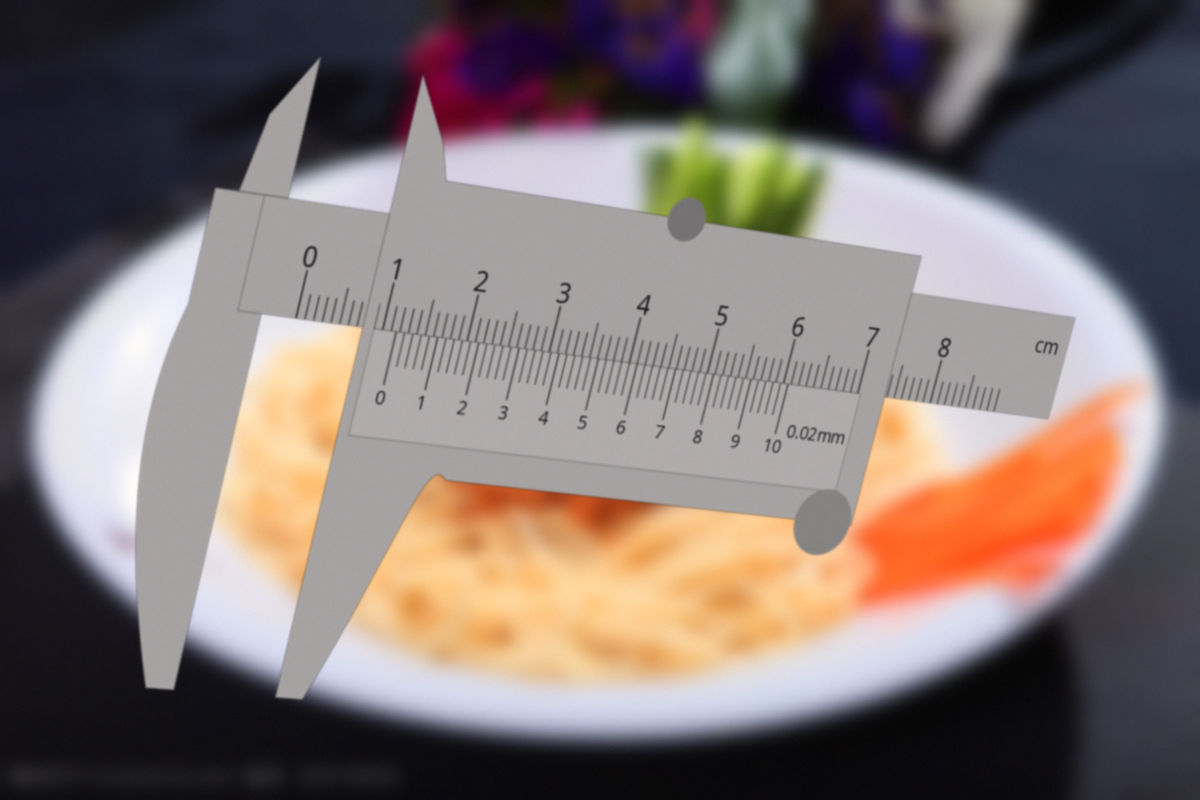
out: **11.6** mm
